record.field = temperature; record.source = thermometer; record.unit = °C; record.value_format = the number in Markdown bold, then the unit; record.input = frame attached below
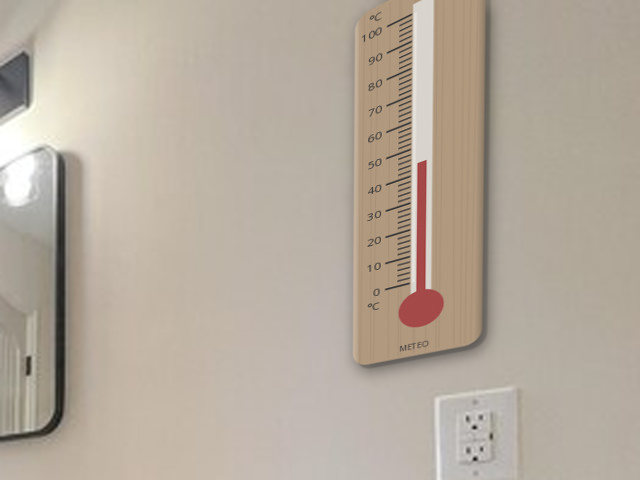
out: **44** °C
